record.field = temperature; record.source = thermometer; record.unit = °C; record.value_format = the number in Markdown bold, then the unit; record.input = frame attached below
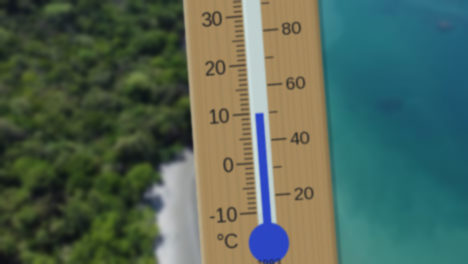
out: **10** °C
